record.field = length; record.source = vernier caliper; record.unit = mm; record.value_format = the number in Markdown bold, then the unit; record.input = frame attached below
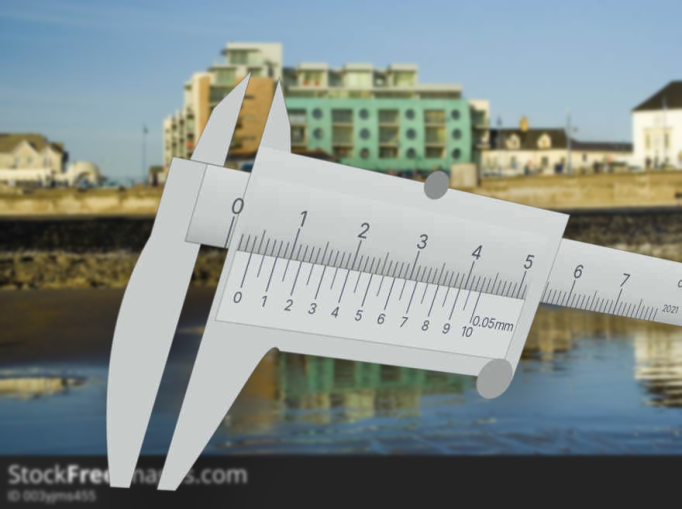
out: **4.0** mm
